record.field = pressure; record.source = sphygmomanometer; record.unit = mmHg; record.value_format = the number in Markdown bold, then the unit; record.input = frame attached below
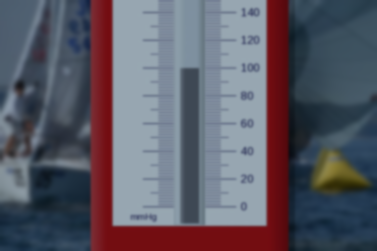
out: **100** mmHg
